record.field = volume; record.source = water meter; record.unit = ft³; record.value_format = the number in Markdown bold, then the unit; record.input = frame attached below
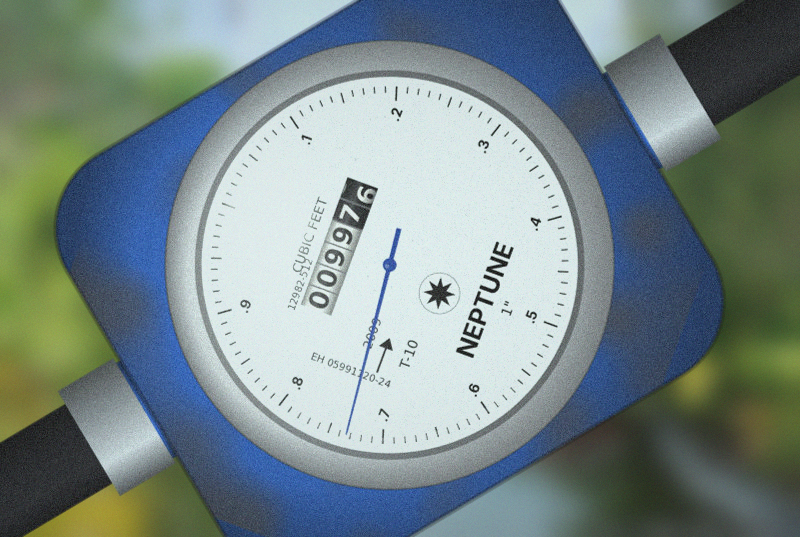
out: **9975.73** ft³
